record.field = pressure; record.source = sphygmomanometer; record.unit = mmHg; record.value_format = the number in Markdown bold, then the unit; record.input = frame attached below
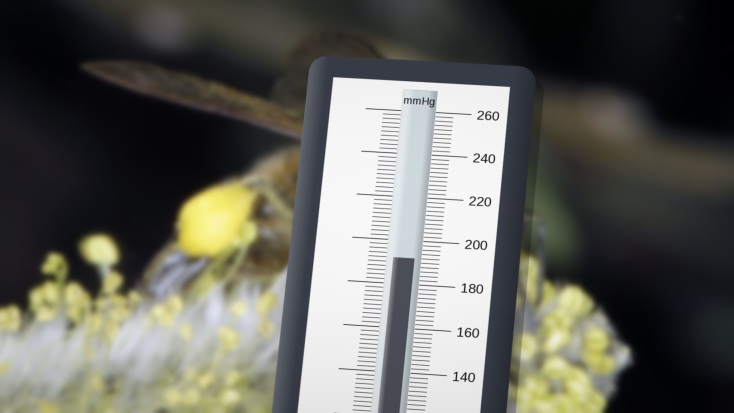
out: **192** mmHg
